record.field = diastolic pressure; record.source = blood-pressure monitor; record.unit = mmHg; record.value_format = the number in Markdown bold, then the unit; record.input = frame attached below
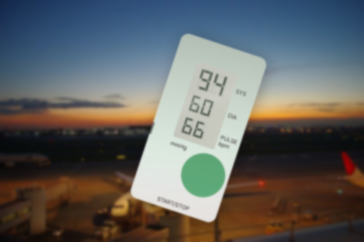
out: **60** mmHg
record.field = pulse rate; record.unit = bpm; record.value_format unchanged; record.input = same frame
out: **66** bpm
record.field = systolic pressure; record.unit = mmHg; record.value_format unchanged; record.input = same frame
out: **94** mmHg
